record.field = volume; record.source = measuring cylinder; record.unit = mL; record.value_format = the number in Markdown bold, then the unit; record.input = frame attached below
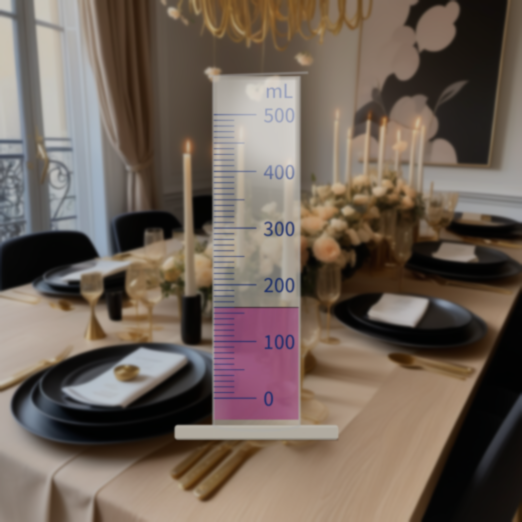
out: **160** mL
